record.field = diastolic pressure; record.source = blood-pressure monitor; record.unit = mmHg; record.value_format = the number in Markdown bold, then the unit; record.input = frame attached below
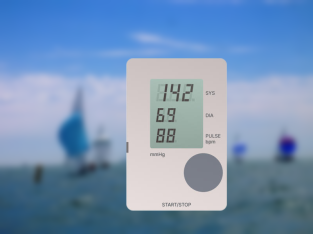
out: **69** mmHg
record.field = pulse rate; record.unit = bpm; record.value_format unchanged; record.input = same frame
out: **88** bpm
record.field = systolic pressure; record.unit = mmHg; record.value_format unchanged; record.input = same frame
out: **142** mmHg
